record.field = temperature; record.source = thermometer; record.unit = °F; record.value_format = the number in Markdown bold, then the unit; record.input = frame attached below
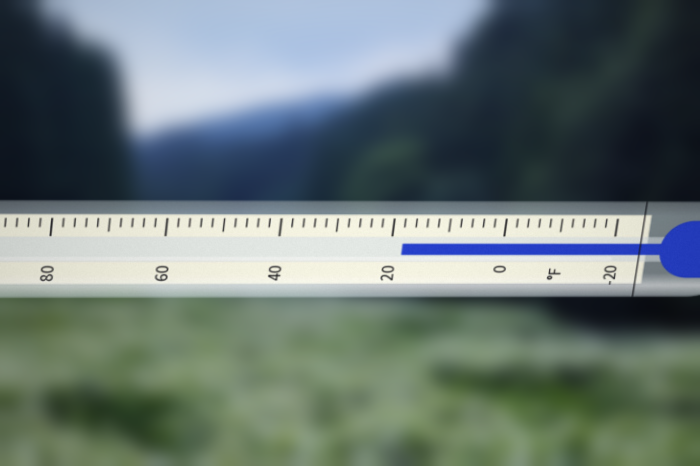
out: **18** °F
